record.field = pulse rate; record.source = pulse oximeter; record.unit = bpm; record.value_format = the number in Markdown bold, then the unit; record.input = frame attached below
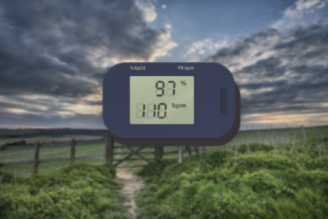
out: **110** bpm
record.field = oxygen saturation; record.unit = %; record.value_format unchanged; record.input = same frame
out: **97** %
